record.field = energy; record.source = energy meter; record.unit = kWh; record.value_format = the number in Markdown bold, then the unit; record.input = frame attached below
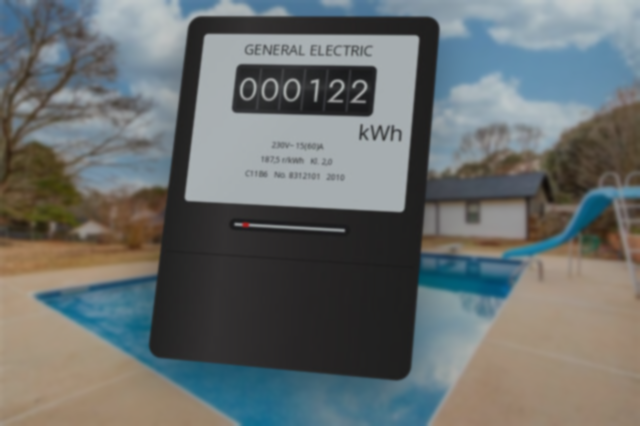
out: **122** kWh
